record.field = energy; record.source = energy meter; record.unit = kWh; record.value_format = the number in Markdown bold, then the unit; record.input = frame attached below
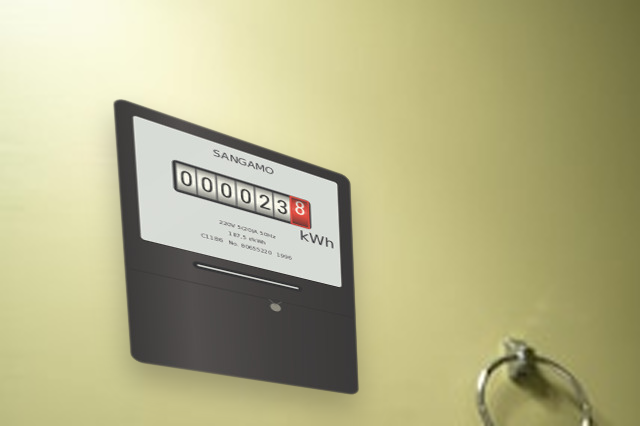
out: **23.8** kWh
